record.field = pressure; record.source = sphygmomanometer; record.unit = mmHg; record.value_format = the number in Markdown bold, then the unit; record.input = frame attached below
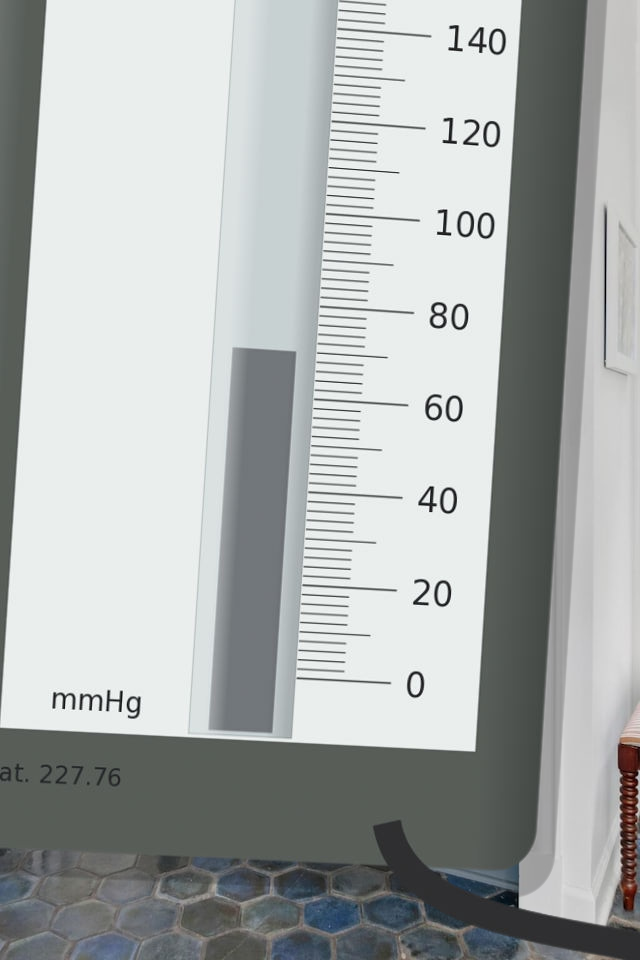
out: **70** mmHg
